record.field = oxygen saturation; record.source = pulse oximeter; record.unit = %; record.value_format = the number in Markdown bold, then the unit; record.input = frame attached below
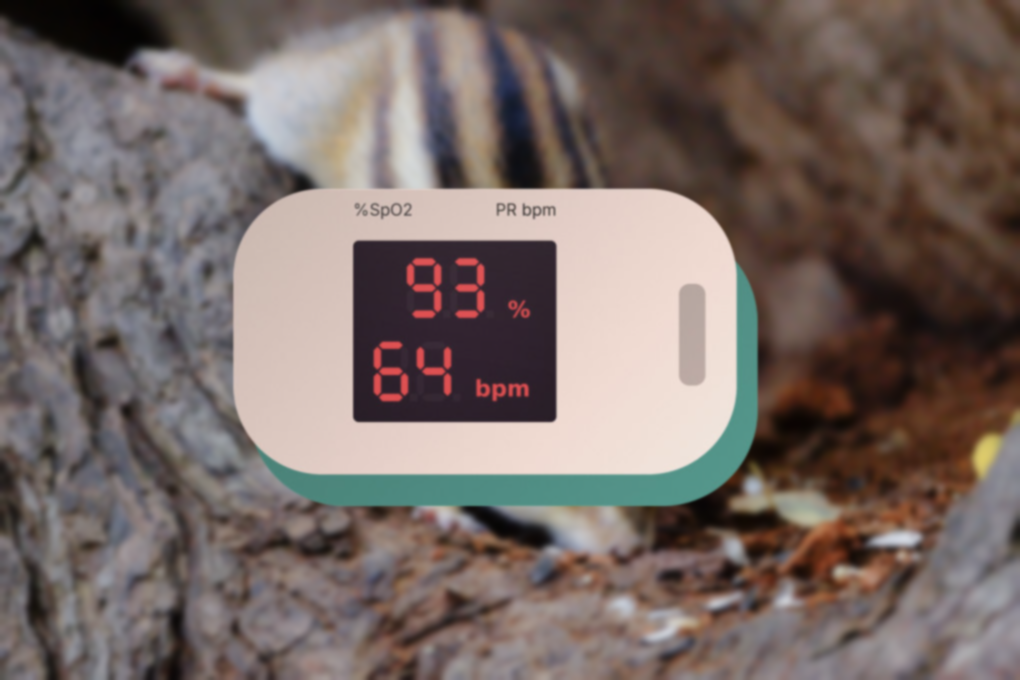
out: **93** %
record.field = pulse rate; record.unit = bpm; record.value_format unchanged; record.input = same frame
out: **64** bpm
